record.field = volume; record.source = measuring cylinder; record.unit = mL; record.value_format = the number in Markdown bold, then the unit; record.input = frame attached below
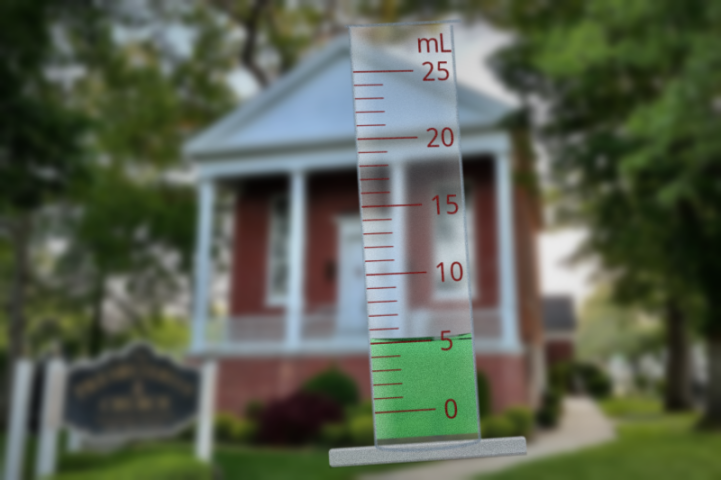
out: **5** mL
